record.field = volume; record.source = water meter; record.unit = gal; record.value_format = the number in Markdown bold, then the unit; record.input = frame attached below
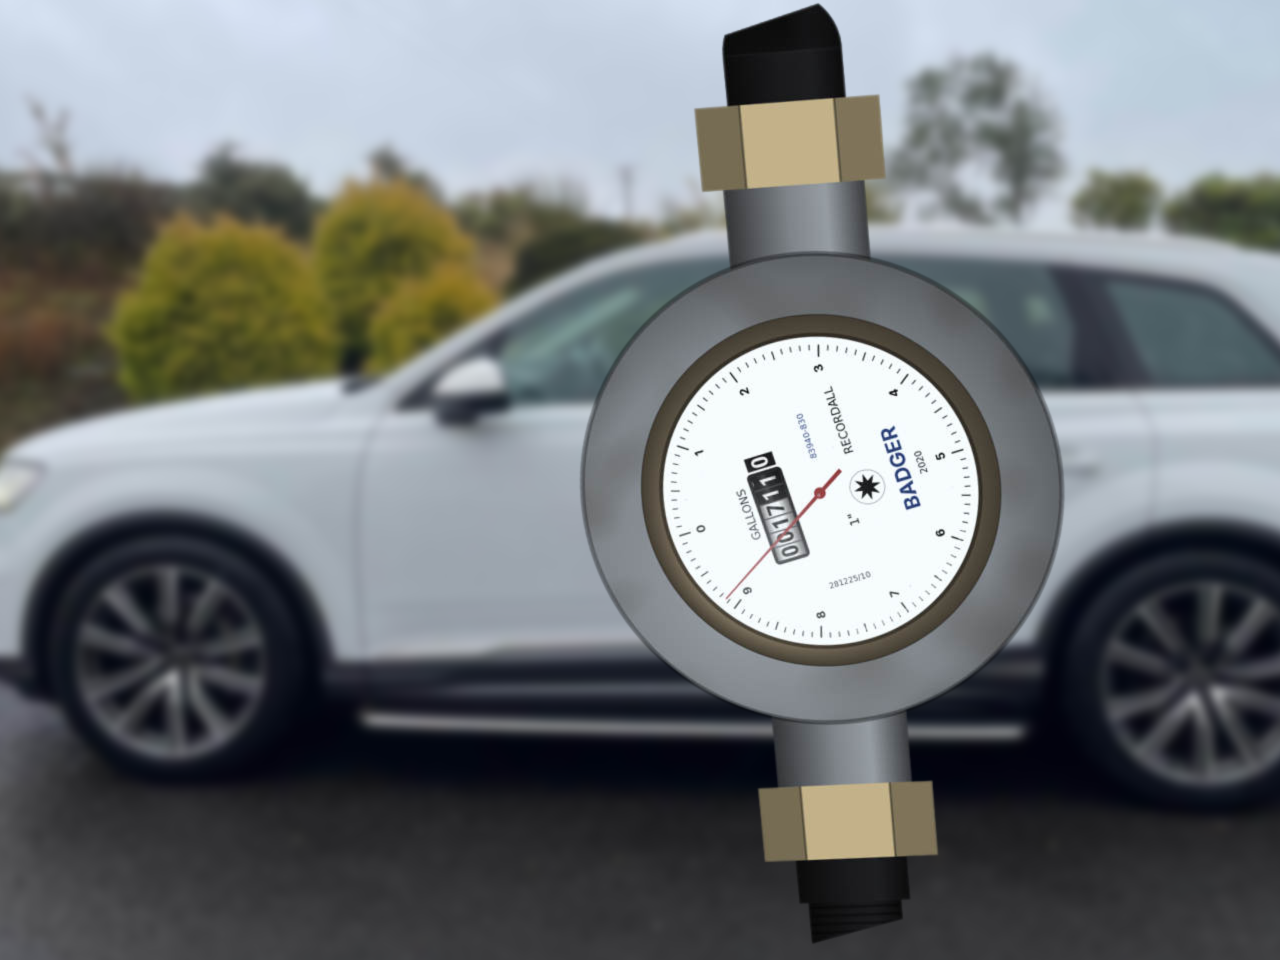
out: **17109.1** gal
